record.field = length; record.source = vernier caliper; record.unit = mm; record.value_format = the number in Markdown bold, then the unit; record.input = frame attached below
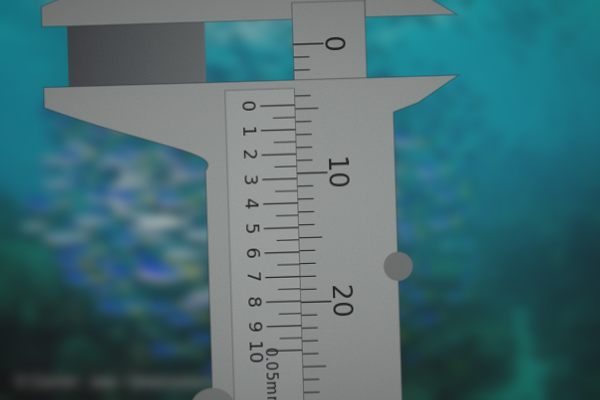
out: **4.7** mm
